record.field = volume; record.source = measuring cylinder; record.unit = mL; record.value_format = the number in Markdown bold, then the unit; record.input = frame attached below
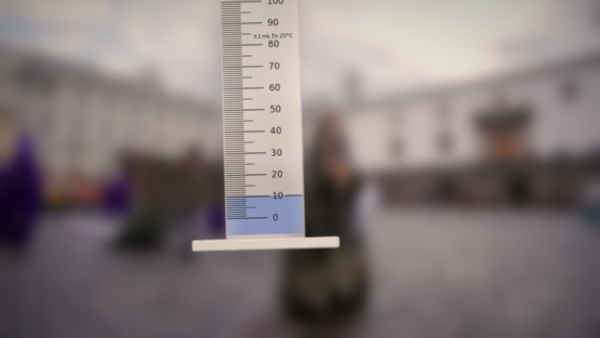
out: **10** mL
